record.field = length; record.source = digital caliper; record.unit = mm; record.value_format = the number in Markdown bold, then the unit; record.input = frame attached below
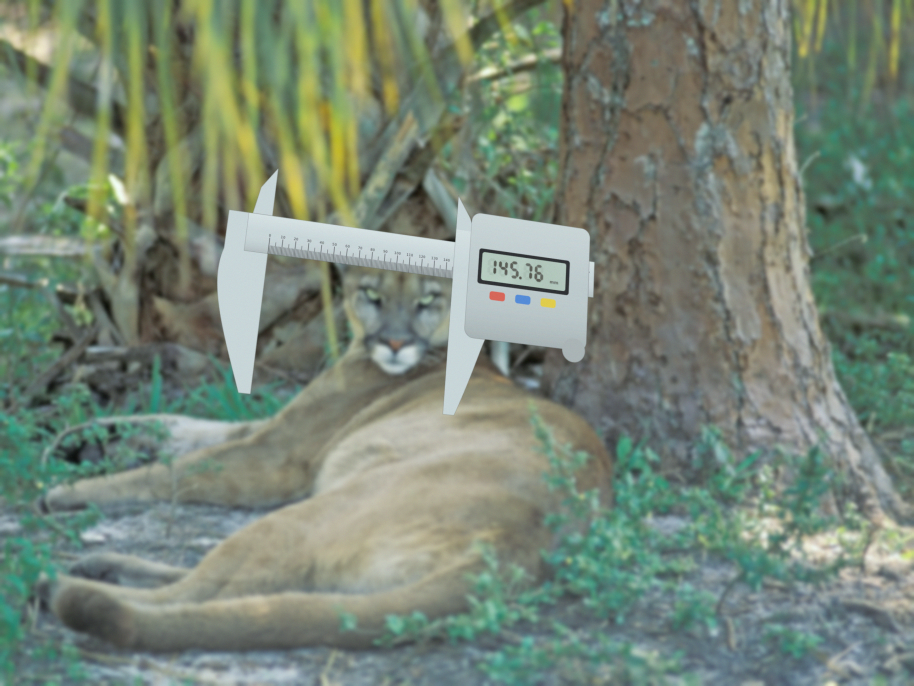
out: **145.76** mm
